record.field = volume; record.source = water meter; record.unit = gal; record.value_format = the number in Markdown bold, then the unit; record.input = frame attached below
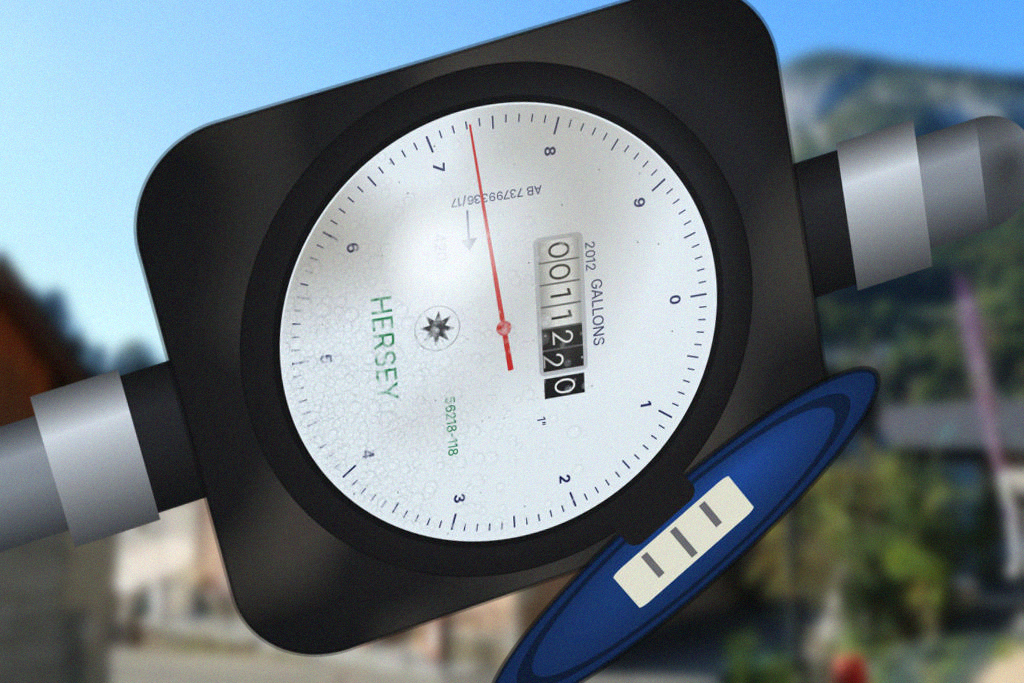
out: **11217.3** gal
